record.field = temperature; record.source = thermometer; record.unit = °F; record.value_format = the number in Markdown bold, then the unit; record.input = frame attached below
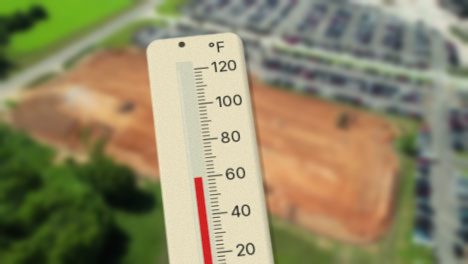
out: **60** °F
